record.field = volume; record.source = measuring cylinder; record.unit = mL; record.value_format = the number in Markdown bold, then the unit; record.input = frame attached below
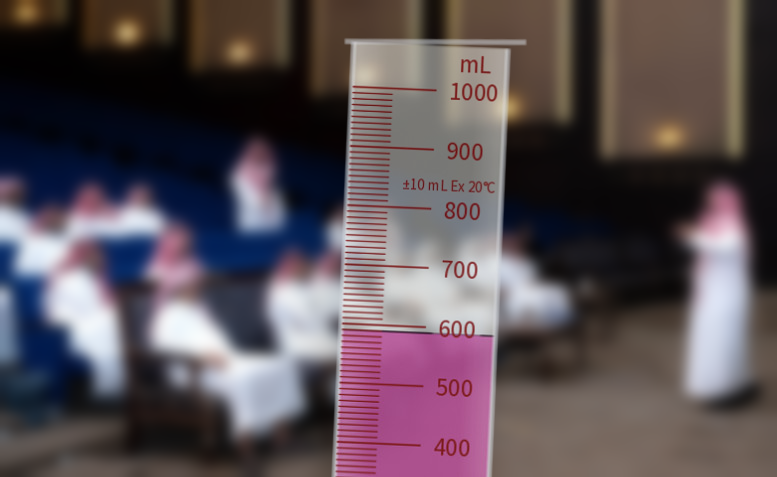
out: **590** mL
